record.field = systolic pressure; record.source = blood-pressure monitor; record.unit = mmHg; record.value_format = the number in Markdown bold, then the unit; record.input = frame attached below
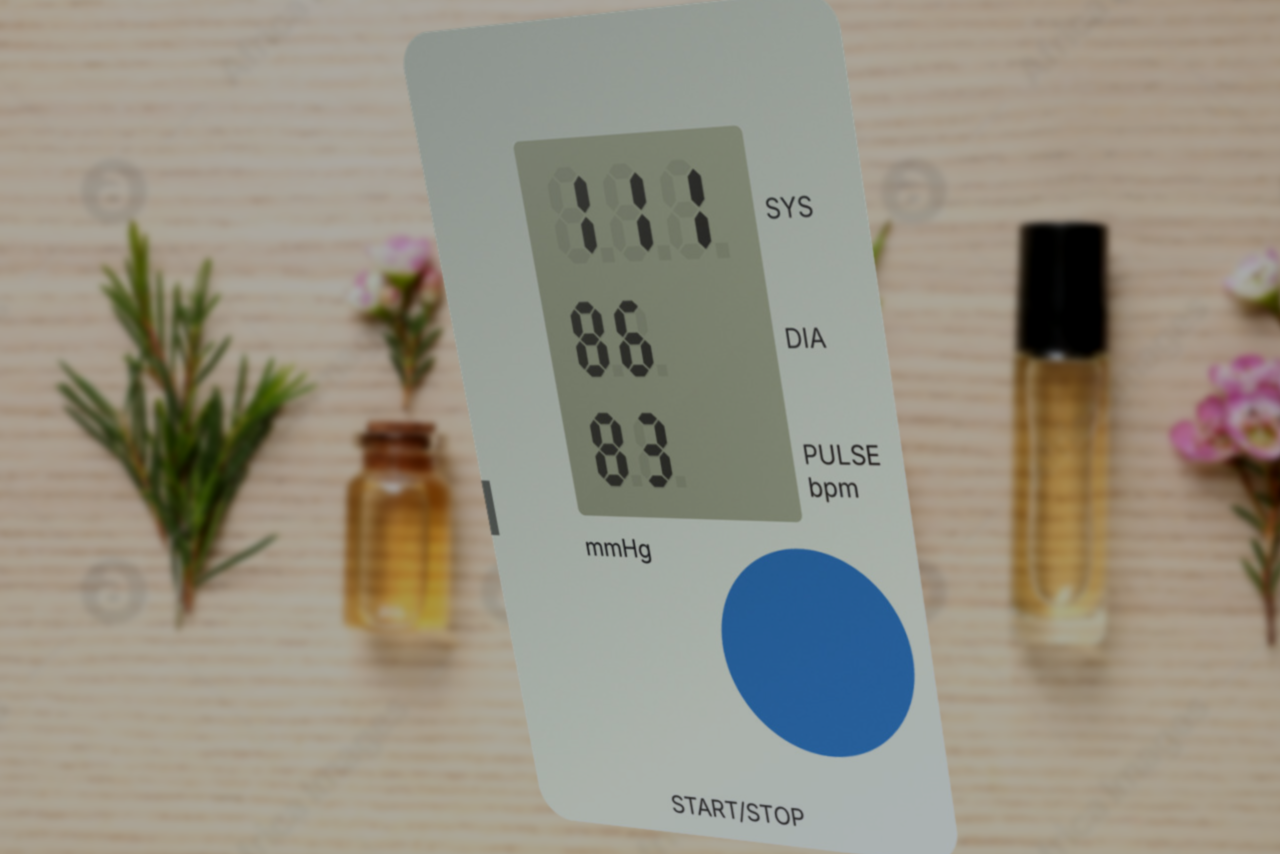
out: **111** mmHg
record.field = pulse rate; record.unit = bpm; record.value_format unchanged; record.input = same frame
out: **83** bpm
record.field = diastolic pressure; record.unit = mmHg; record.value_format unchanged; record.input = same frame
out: **86** mmHg
